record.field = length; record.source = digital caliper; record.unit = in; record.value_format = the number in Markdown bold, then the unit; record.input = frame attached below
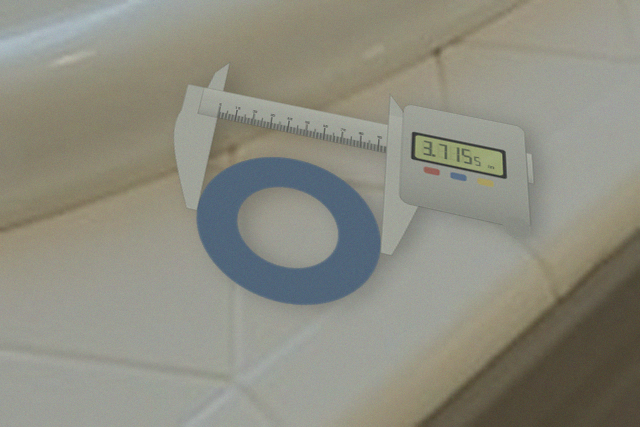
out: **3.7155** in
